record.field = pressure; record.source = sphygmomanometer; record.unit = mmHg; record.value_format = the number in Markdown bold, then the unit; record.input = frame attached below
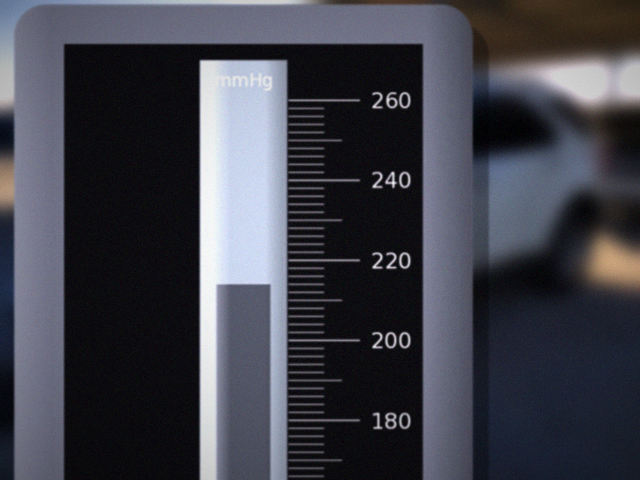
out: **214** mmHg
